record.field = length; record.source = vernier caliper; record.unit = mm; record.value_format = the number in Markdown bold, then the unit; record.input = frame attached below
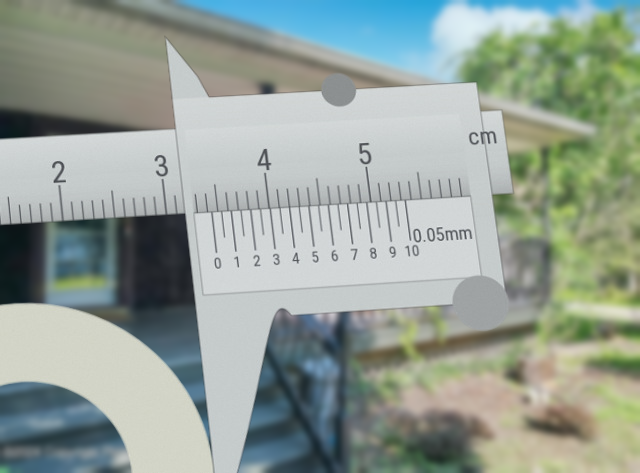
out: **34.4** mm
